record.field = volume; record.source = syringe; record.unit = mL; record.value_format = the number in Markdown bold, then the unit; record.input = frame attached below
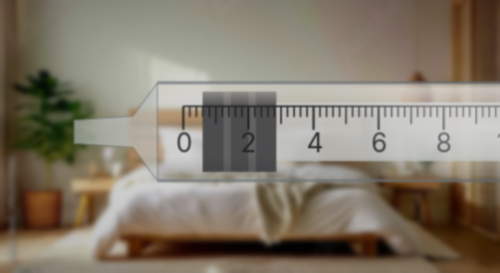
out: **0.6** mL
